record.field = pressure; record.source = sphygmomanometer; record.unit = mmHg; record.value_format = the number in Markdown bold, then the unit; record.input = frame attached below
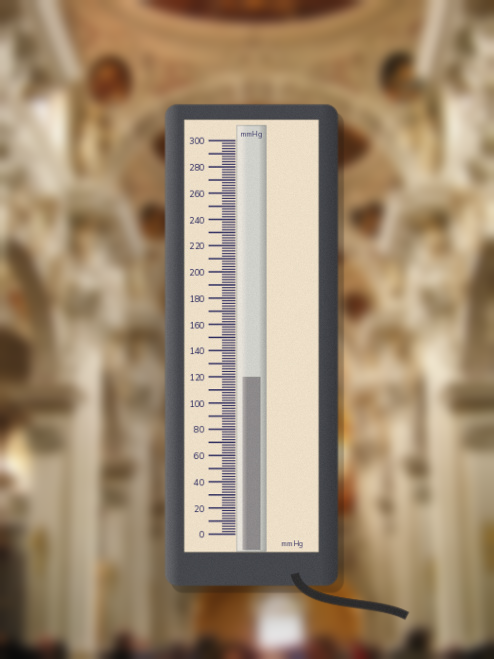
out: **120** mmHg
